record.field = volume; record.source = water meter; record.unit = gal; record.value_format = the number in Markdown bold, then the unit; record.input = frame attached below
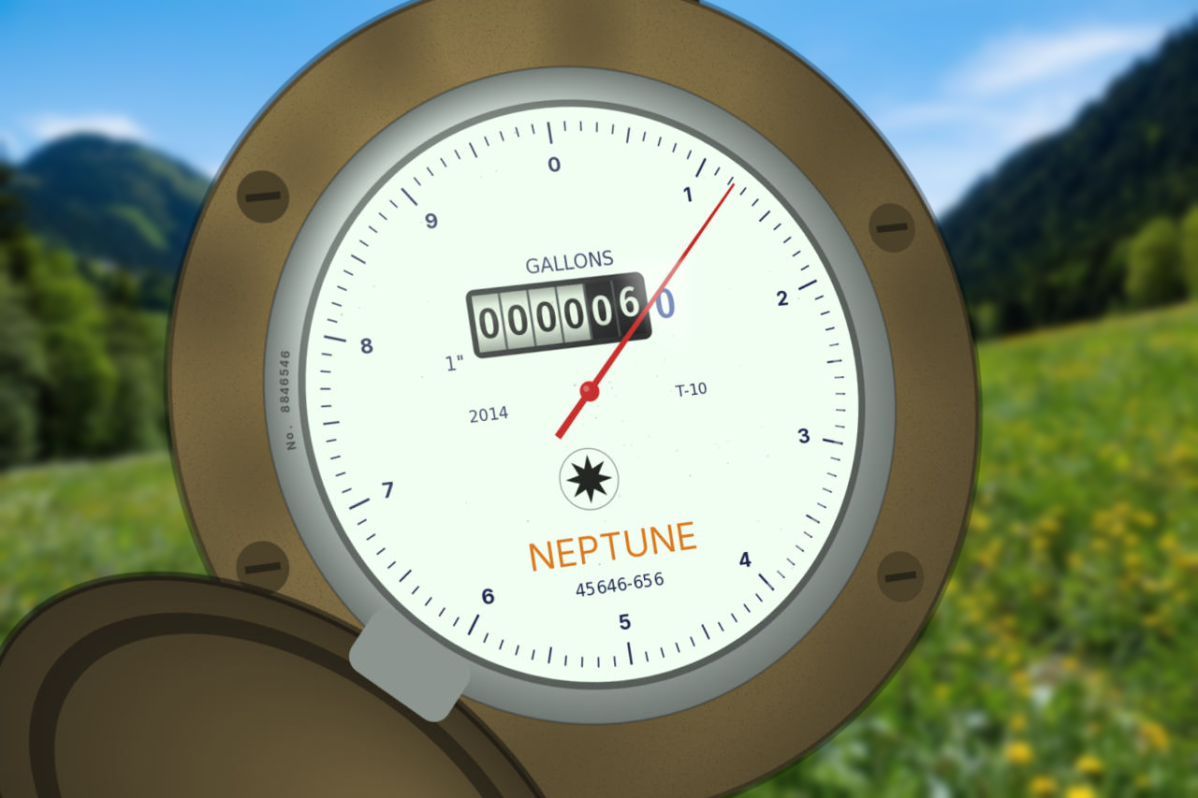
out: **61.2** gal
